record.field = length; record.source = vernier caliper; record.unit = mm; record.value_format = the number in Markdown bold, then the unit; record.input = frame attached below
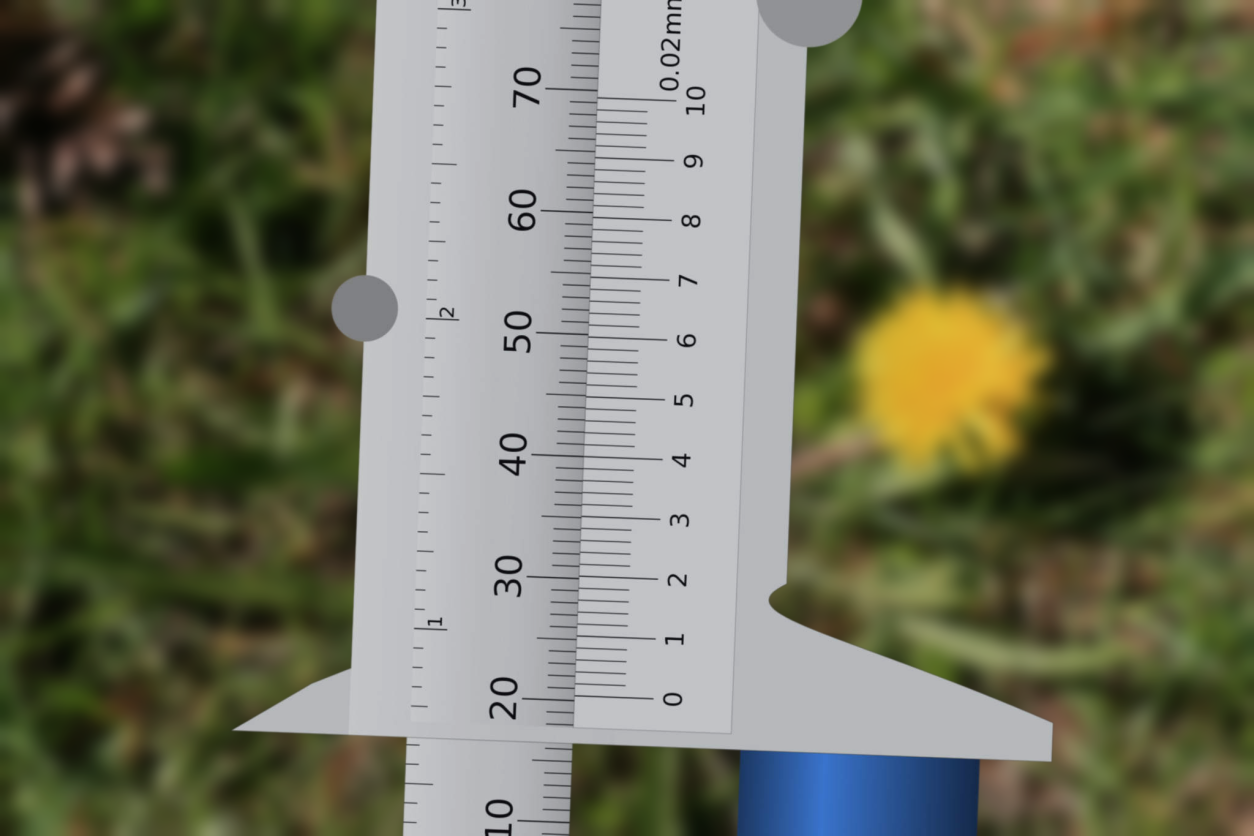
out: **20.4** mm
